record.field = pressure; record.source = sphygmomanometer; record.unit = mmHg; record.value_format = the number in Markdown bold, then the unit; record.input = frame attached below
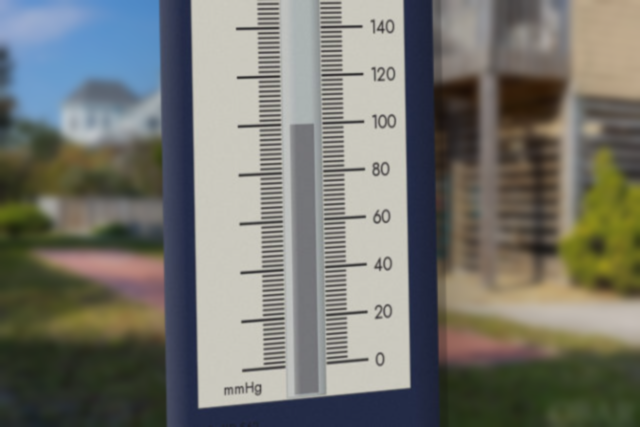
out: **100** mmHg
